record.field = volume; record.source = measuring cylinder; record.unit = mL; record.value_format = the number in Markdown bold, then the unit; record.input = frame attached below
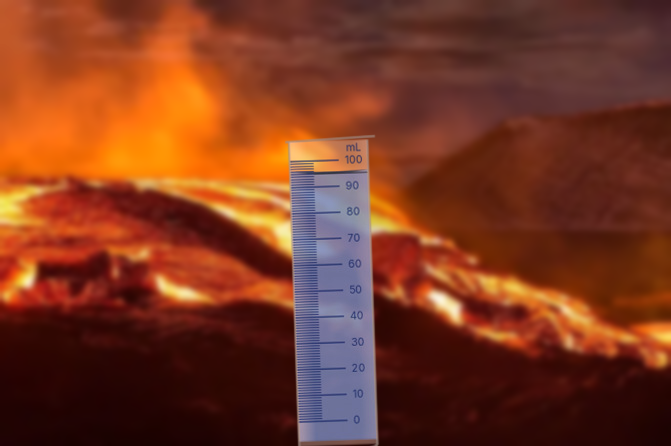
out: **95** mL
